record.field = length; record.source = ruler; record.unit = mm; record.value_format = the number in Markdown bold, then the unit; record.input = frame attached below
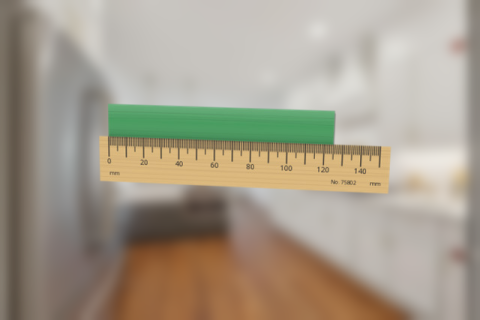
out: **125** mm
